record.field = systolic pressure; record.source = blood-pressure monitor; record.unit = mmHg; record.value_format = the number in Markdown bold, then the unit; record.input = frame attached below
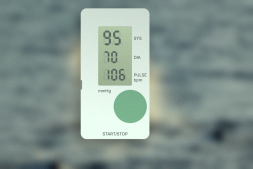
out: **95** mmHg
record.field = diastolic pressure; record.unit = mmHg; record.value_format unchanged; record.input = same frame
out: **70** mmHg
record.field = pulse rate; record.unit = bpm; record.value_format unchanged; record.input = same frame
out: **106** bpm
